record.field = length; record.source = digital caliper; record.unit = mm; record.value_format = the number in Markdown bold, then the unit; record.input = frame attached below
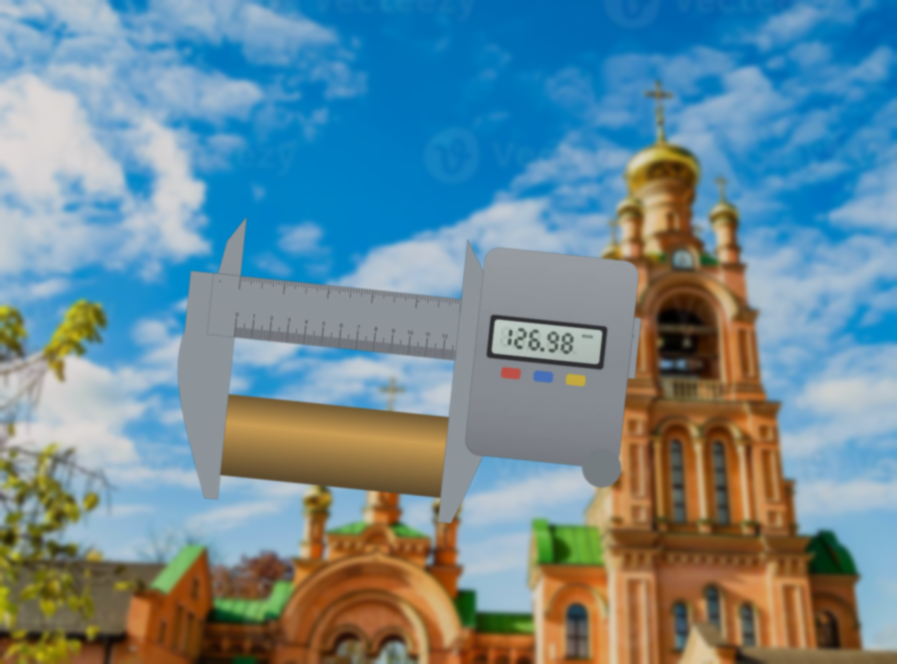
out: **126.98** mm
